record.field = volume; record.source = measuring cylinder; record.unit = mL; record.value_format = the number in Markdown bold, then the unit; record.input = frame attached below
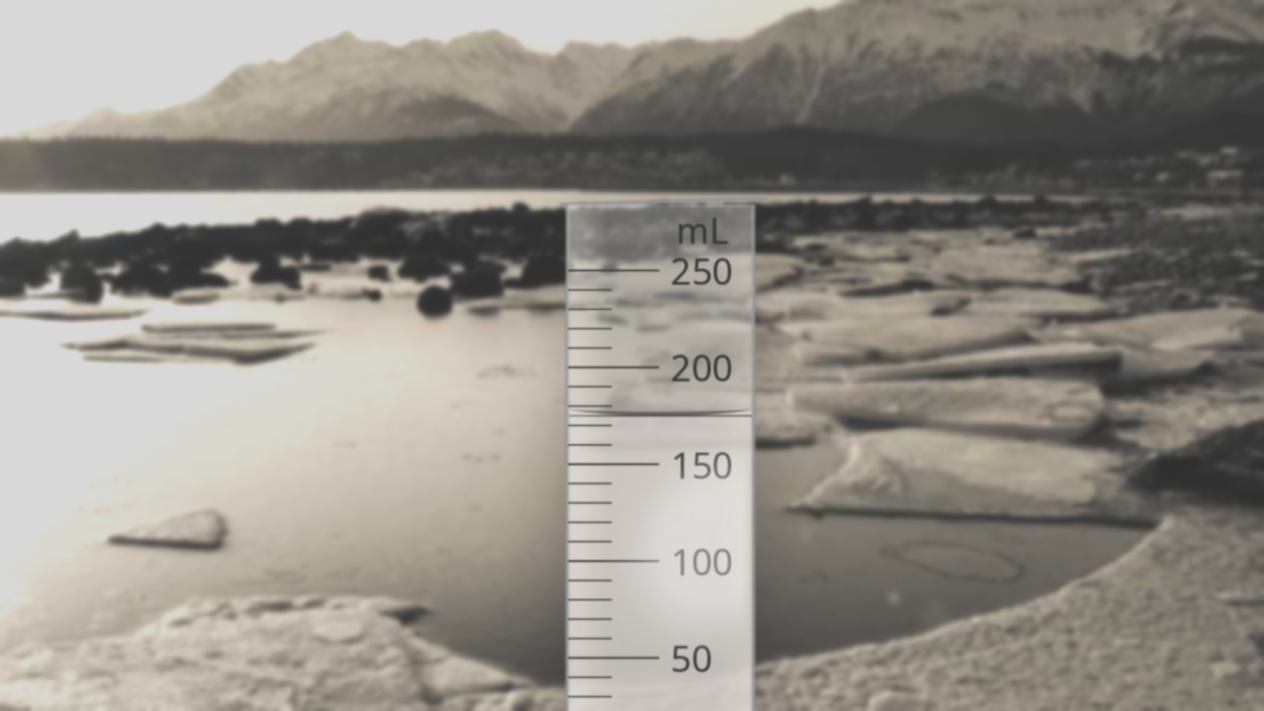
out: **175** mL
